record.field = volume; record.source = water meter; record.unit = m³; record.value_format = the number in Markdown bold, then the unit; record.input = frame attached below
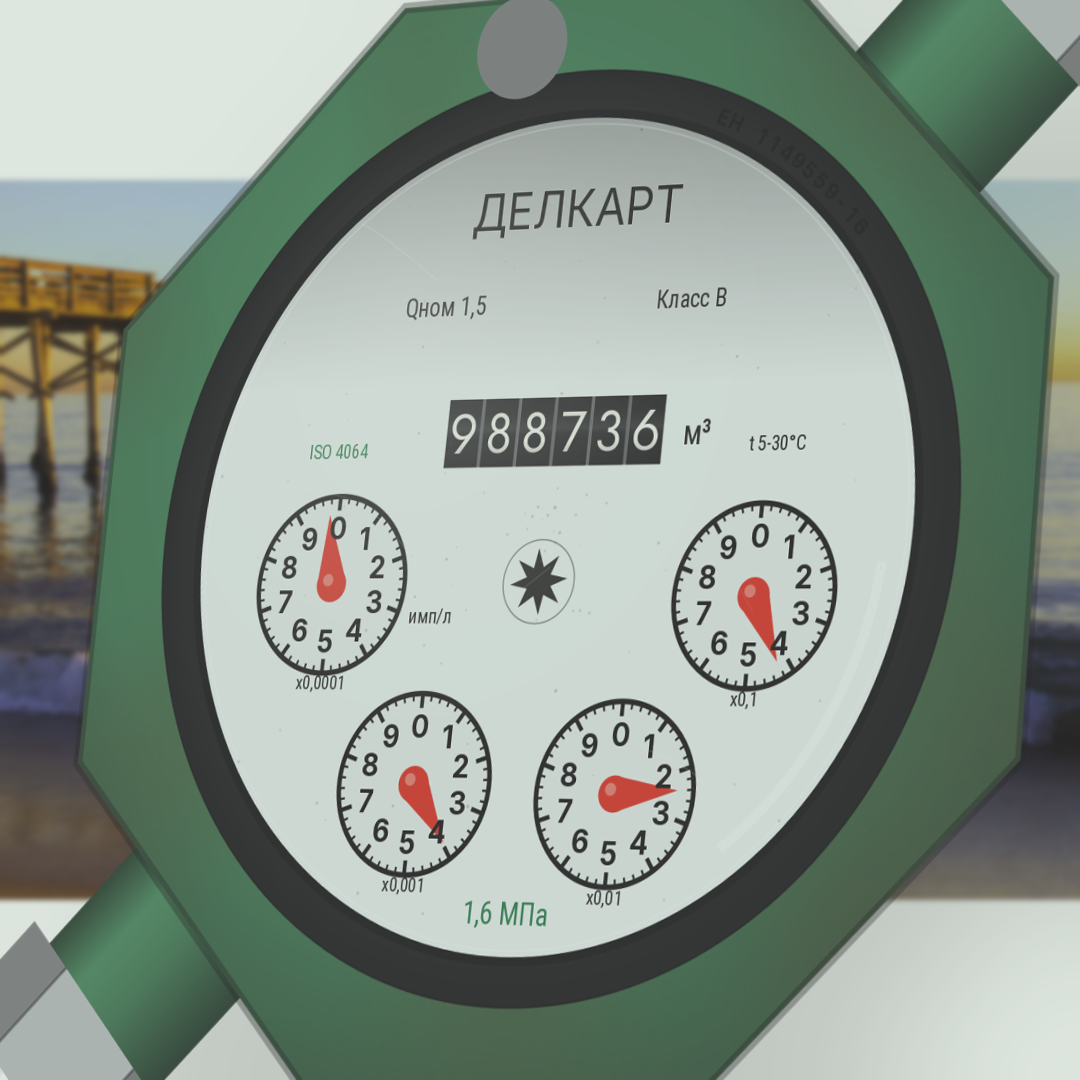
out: **988736.4239** m³
